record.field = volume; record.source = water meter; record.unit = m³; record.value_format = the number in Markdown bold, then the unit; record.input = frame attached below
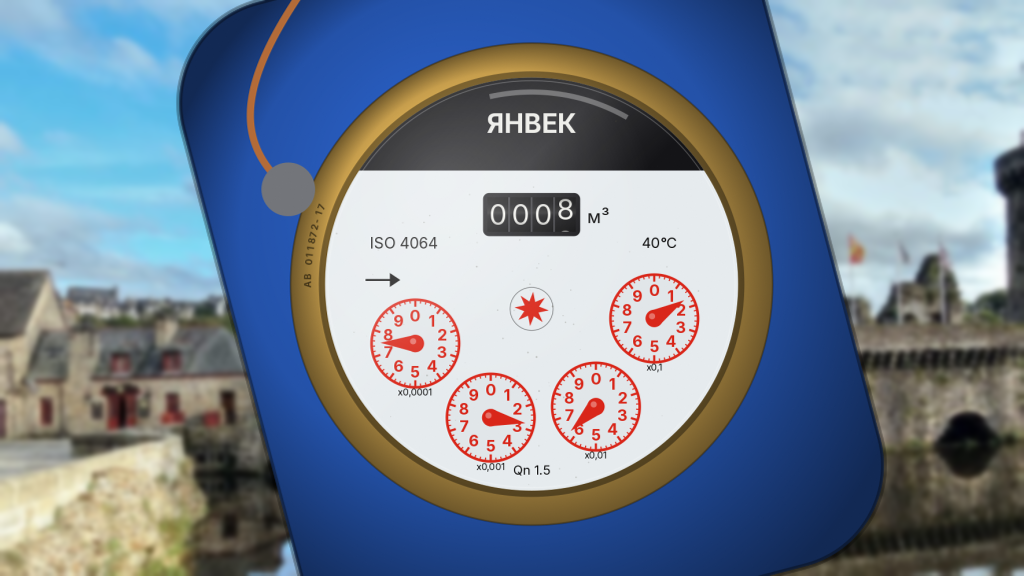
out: **8.1627** m³
